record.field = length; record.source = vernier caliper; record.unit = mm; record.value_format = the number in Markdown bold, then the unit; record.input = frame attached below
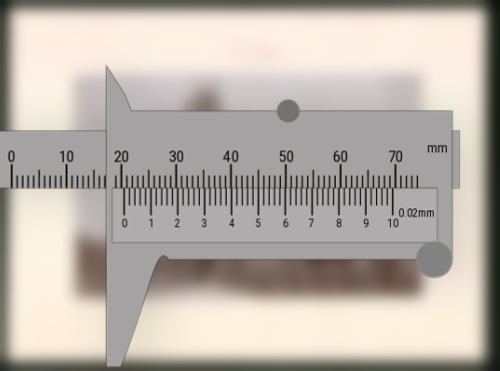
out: **20.5** mm
